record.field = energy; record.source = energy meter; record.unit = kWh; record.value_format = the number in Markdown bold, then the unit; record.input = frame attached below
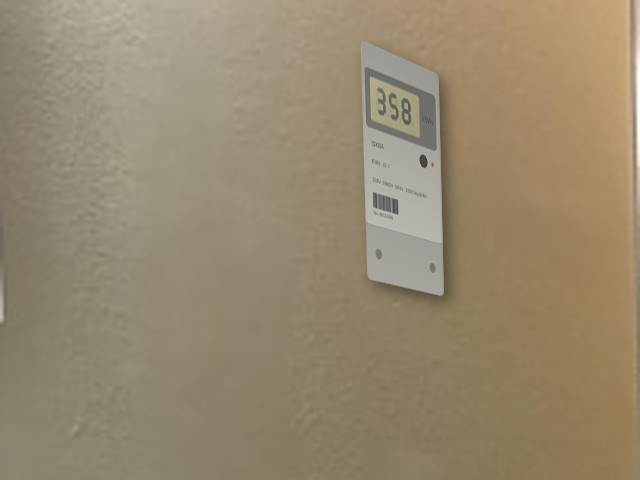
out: **358** kWh
